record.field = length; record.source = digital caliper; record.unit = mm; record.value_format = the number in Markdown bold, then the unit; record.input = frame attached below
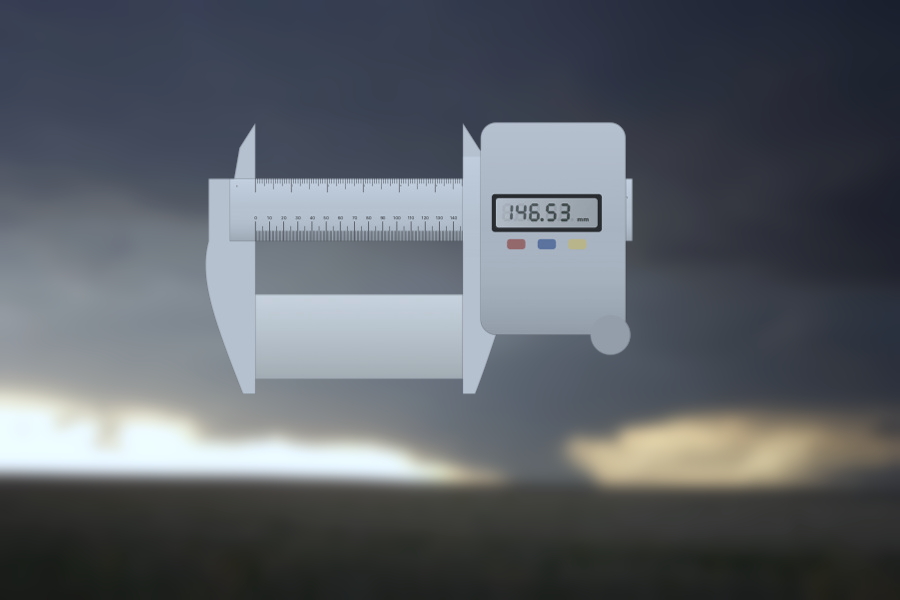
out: **146.53** mm
